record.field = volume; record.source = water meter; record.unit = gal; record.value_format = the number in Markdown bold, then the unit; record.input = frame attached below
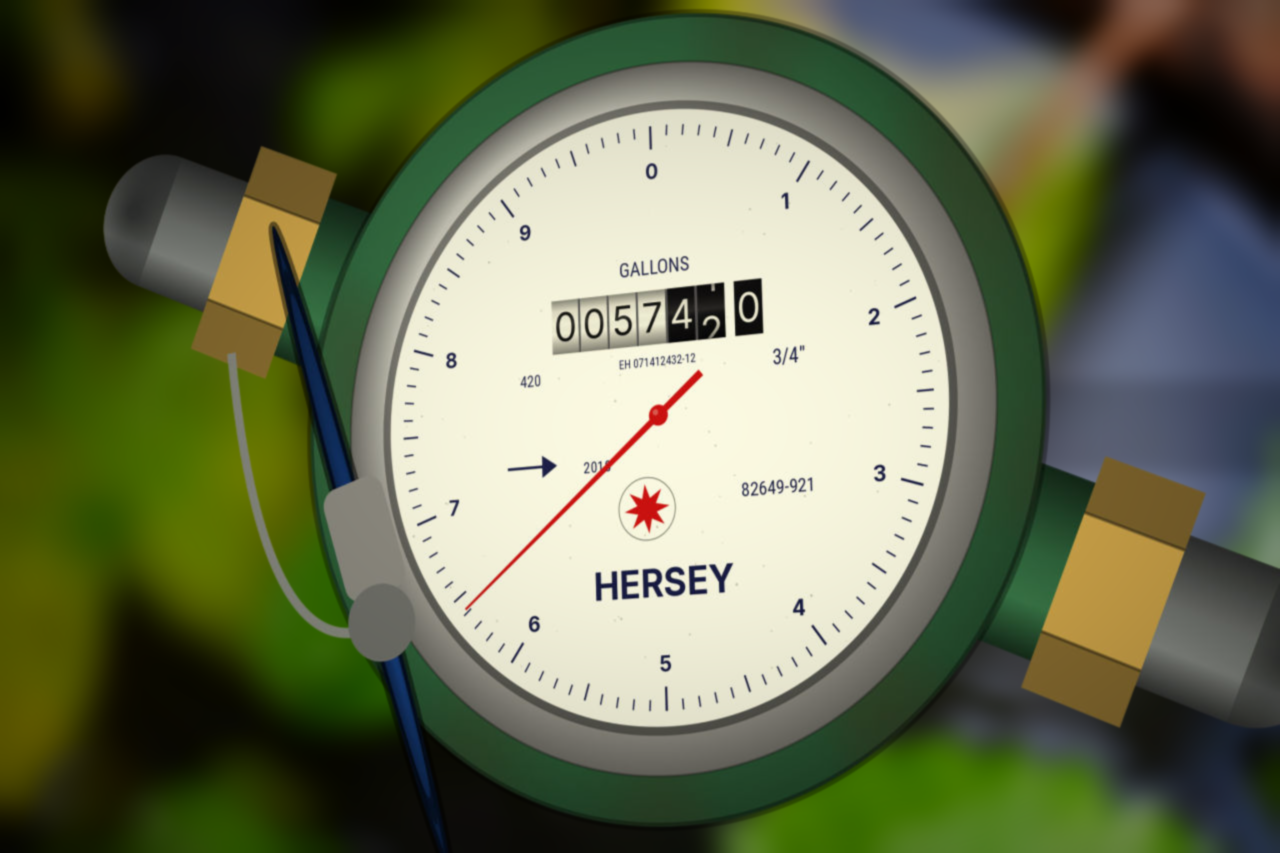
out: **57416.4** gal
